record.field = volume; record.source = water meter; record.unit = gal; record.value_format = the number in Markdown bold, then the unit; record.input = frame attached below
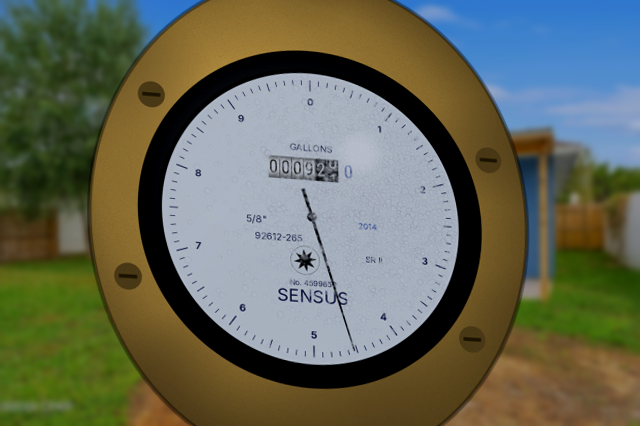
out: **9204.5** gal
